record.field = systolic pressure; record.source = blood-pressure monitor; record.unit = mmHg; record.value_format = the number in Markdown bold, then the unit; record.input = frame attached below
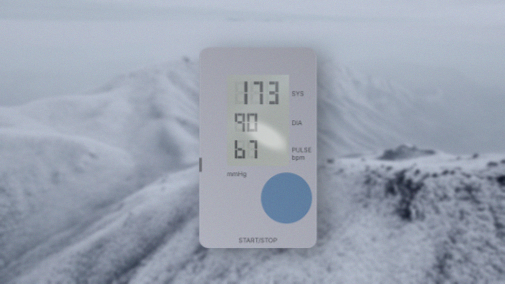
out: **173** mmHg
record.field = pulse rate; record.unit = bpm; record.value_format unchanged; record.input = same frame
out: **67** bpm
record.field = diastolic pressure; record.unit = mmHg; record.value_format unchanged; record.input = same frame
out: **90** mmHg
